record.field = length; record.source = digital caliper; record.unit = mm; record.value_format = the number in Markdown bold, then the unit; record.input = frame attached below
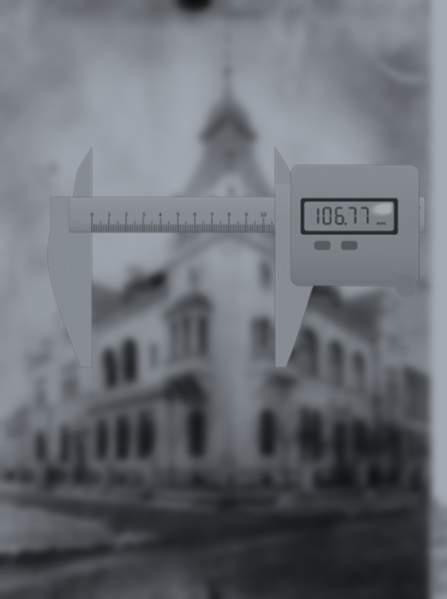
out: **106.77** mm
